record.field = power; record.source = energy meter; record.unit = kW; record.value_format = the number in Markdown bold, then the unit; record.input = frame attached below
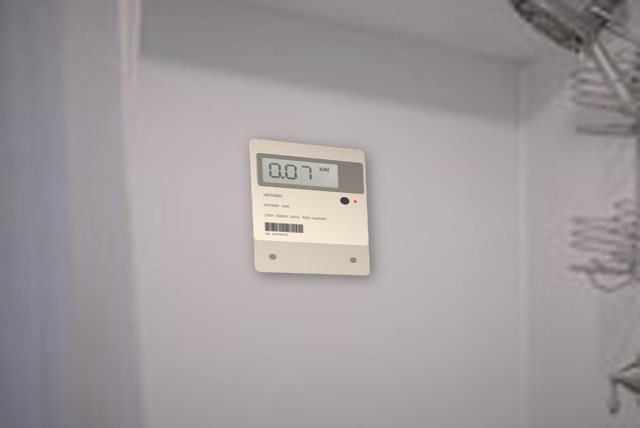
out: **0.07** kW
